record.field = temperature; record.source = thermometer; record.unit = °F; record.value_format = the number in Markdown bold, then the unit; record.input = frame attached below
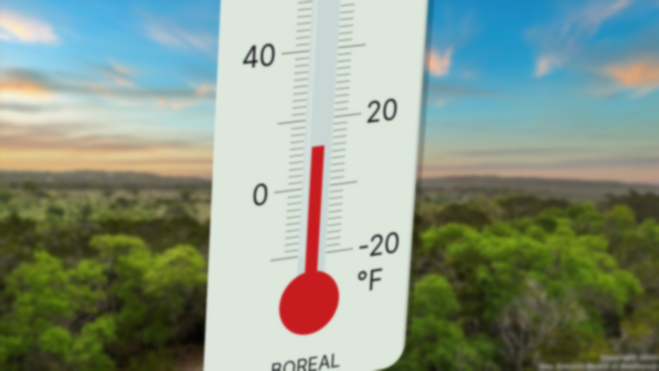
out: **12** °F
